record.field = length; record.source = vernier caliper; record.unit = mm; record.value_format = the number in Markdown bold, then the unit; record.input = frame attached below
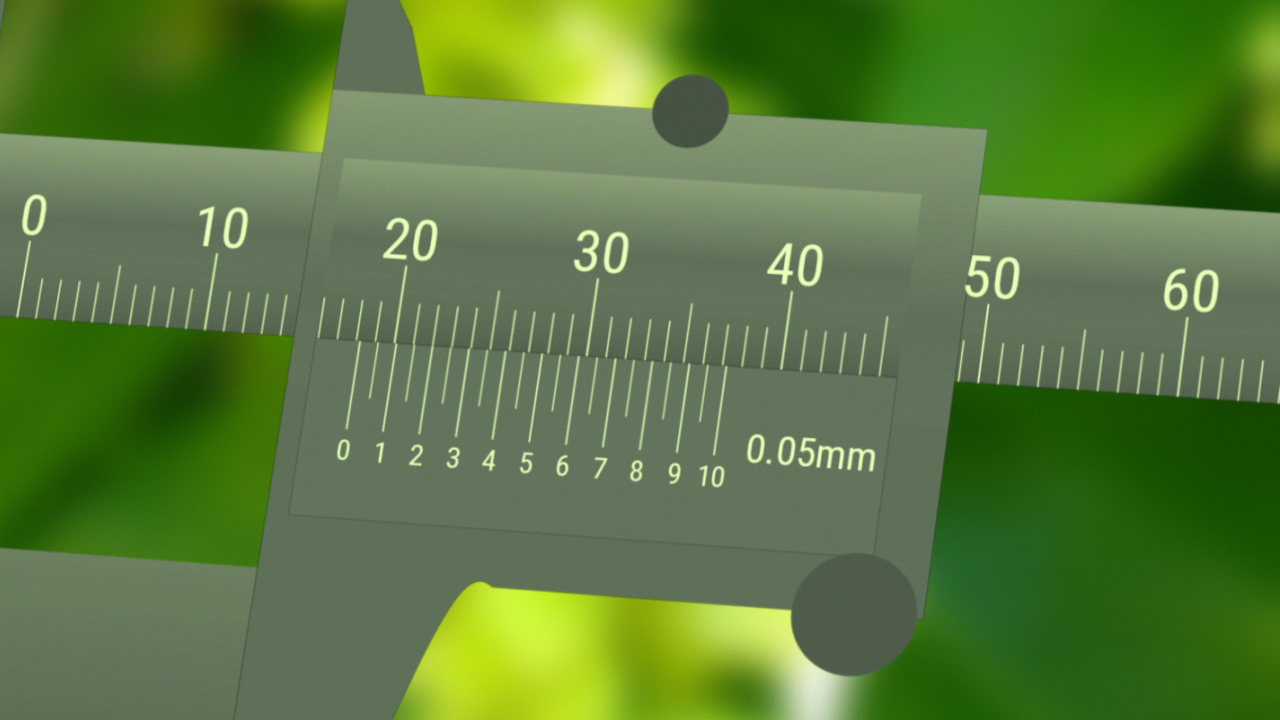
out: **18.2** mm
